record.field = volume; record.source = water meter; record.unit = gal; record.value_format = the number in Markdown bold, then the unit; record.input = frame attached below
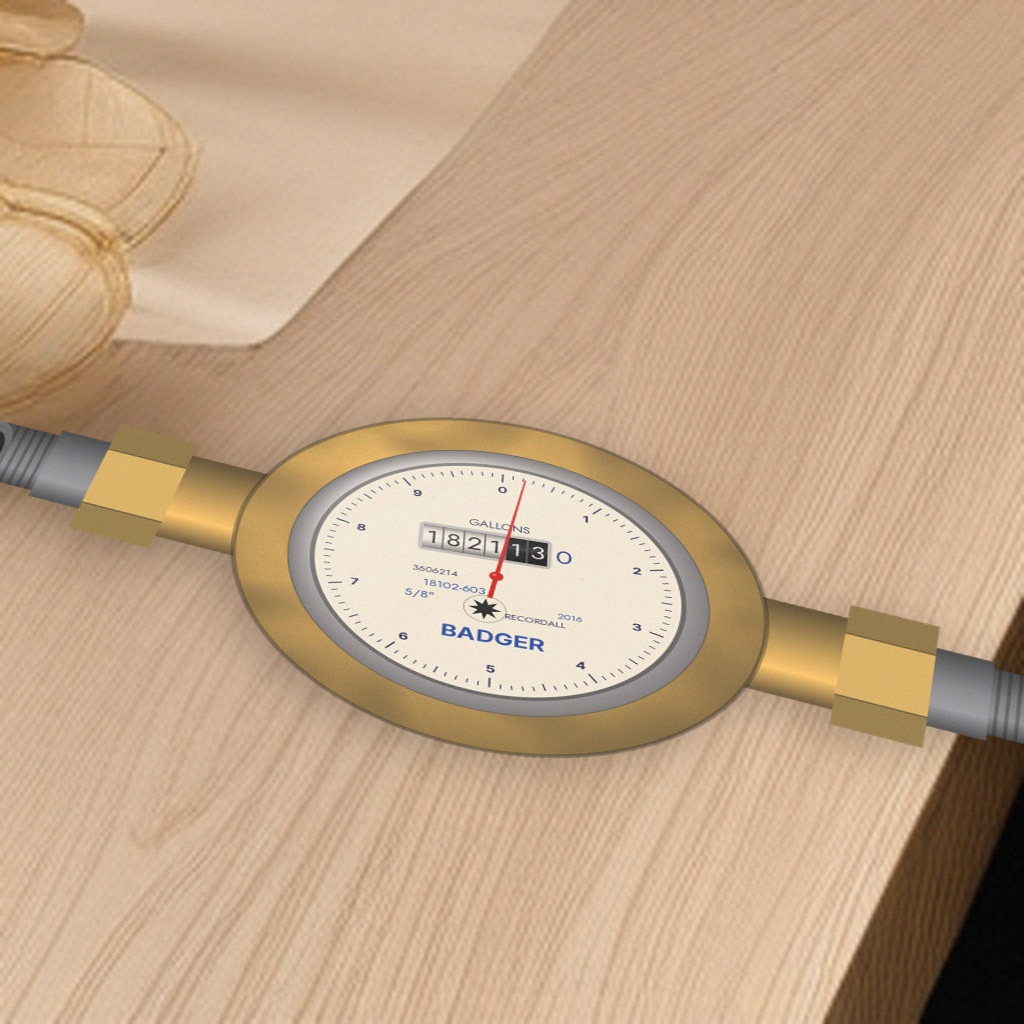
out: **1821130.2** gal
